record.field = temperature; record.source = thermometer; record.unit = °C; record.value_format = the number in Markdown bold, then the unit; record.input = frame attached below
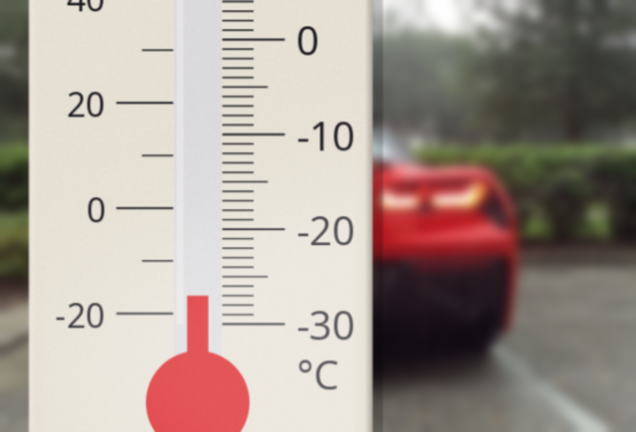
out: **-27** °C
